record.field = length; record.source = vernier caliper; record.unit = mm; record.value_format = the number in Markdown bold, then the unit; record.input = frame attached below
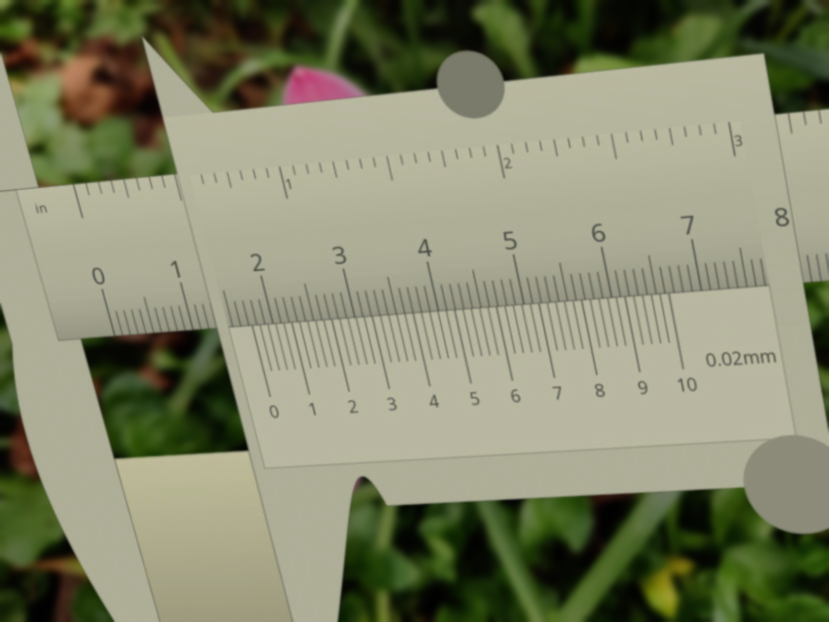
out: **17.4** mm
